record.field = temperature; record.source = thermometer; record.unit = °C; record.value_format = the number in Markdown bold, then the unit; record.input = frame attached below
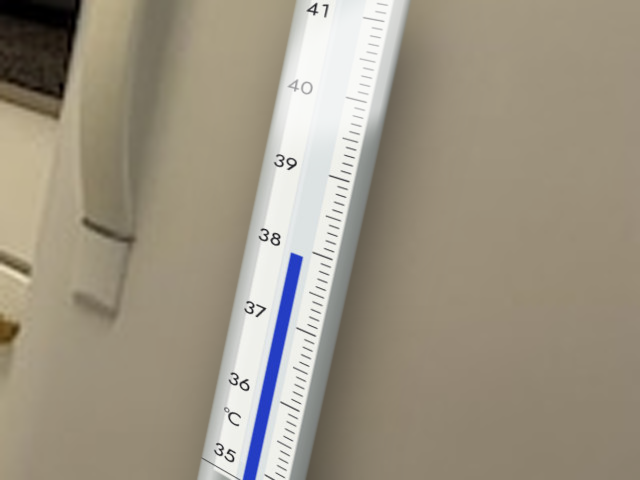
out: **37.9** °C
